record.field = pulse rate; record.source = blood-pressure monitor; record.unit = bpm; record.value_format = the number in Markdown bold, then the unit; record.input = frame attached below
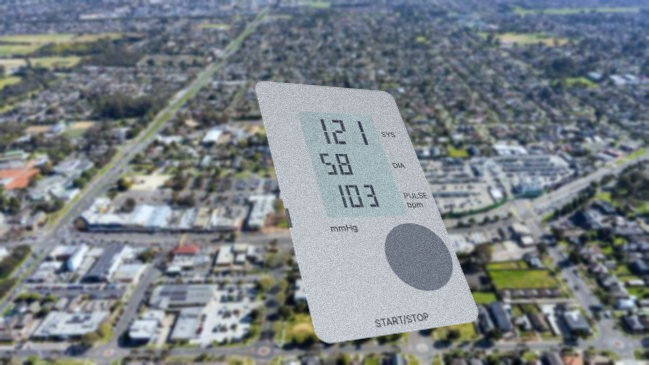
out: **103** bpm
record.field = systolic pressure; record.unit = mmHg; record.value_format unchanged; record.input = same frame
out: **121** mmHg
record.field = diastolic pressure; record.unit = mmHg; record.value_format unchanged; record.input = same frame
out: **58** mmHg
